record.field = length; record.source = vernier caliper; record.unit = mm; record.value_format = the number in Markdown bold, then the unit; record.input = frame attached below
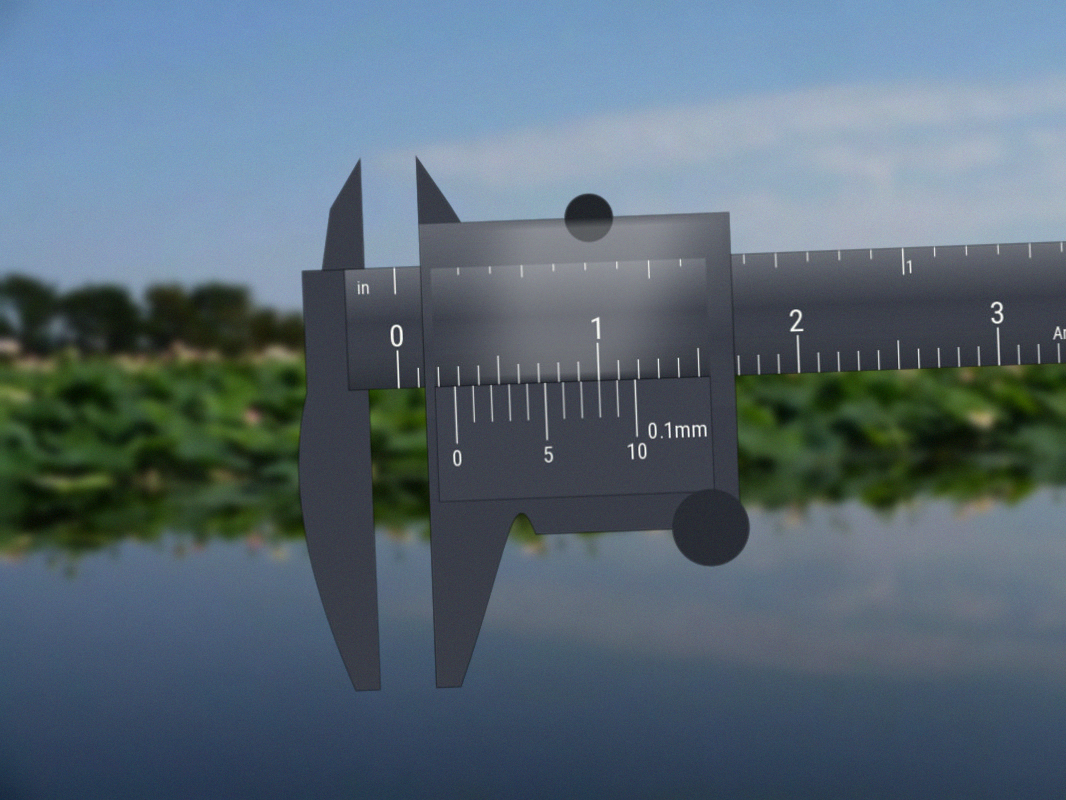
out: **2.8** mm
